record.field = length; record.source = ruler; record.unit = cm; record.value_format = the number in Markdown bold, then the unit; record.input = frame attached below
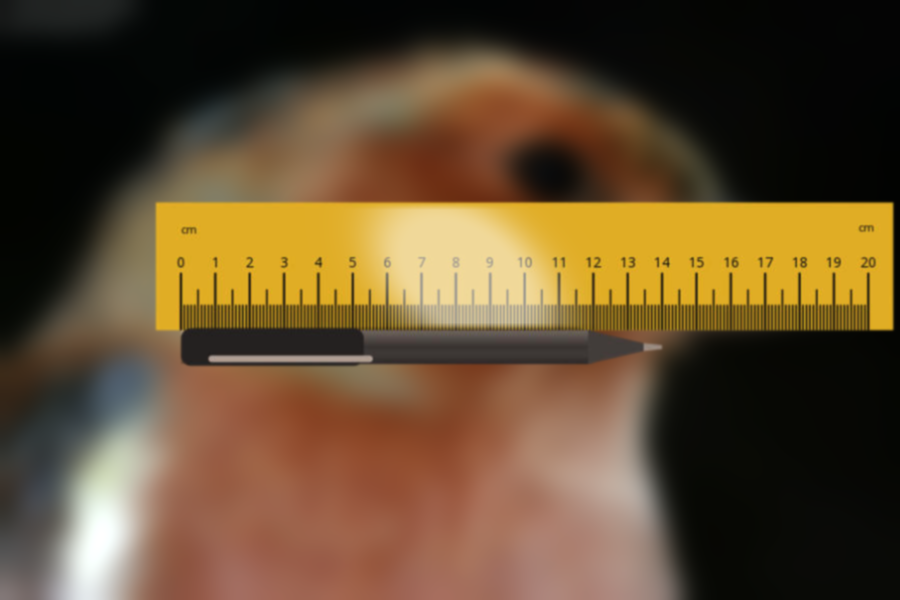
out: **14** cm
